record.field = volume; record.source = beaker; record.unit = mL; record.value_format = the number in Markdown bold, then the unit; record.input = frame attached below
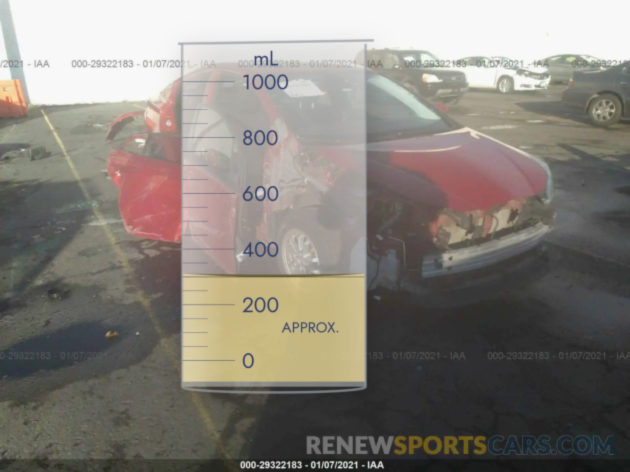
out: **300** mL
